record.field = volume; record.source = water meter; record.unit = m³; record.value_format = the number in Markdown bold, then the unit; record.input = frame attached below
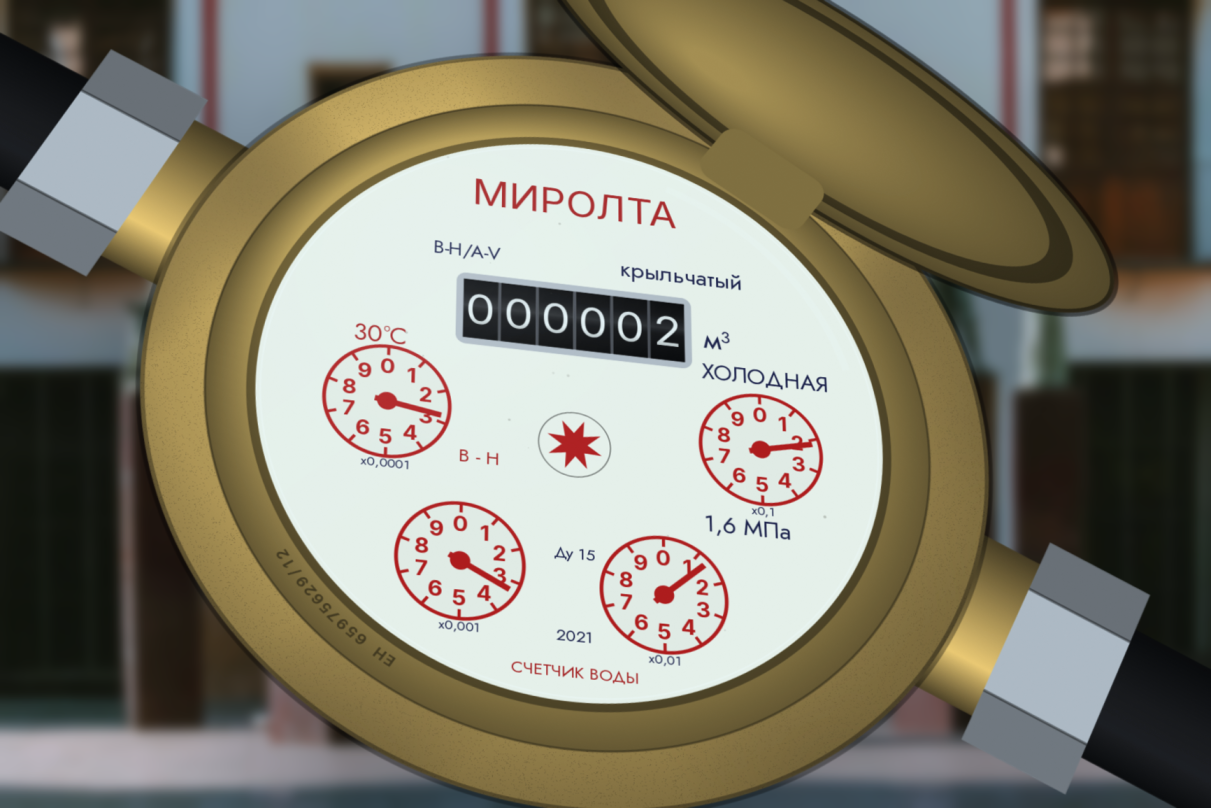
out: **2.2132** m³
